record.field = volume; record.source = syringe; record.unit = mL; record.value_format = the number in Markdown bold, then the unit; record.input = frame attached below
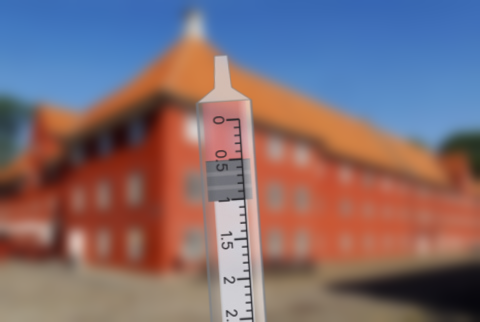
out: **0.5** mL
